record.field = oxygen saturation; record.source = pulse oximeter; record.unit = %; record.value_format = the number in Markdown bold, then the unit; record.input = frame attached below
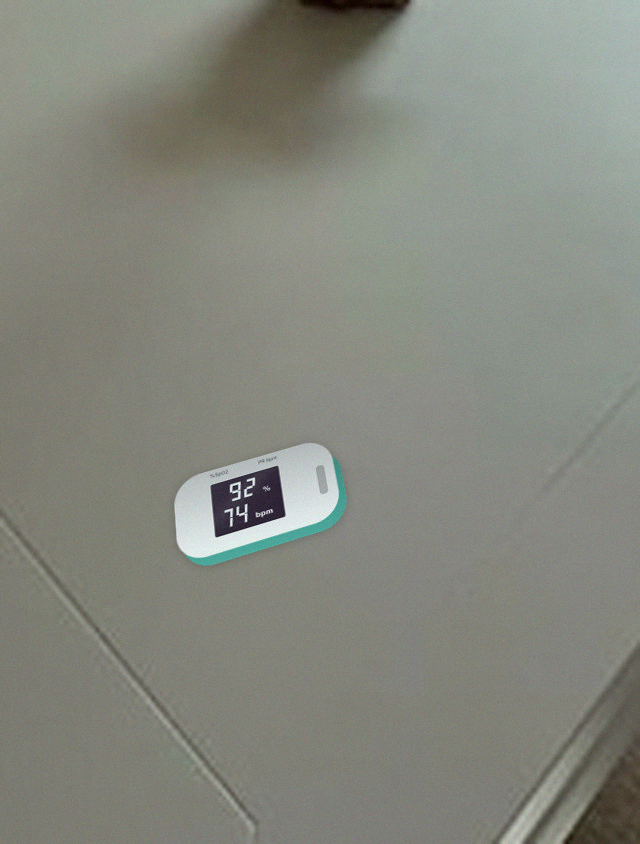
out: **92** %
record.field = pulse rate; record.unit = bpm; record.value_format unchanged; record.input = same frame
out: **74** bpm
